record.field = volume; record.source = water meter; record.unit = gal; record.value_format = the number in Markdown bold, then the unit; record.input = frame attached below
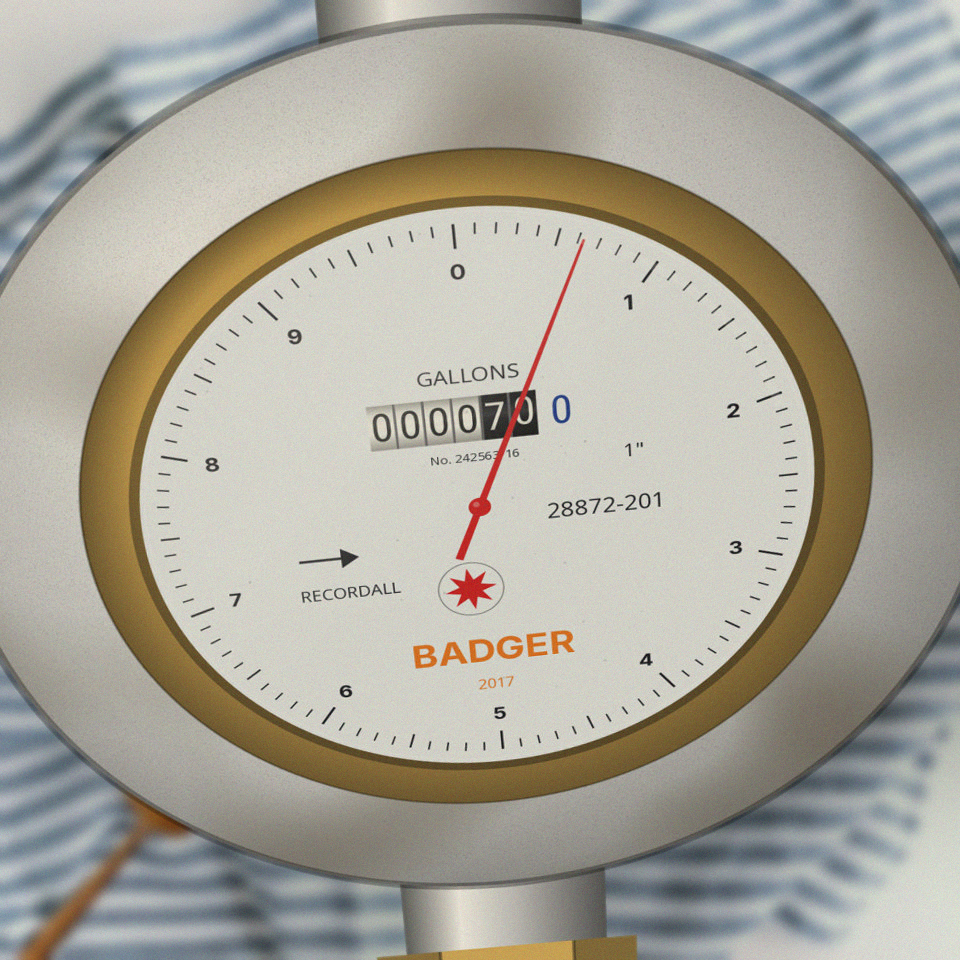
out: **700.6** gal
